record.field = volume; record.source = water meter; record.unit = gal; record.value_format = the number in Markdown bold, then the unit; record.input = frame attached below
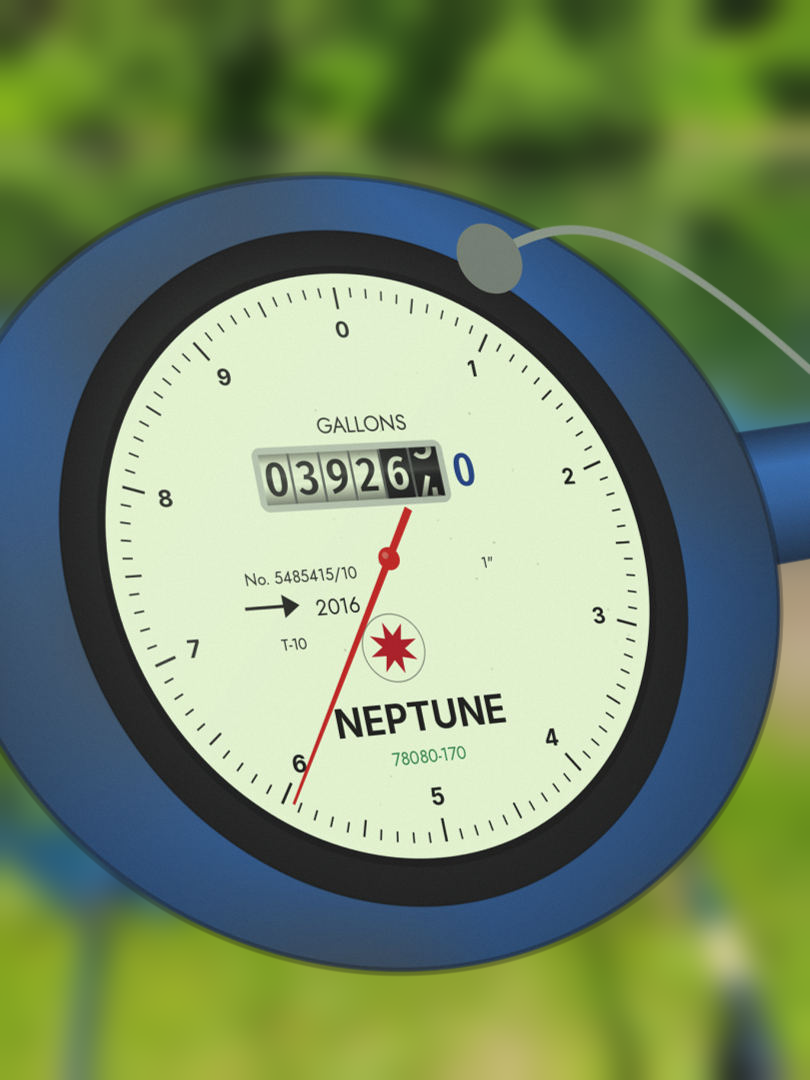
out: **392635.9** gal
